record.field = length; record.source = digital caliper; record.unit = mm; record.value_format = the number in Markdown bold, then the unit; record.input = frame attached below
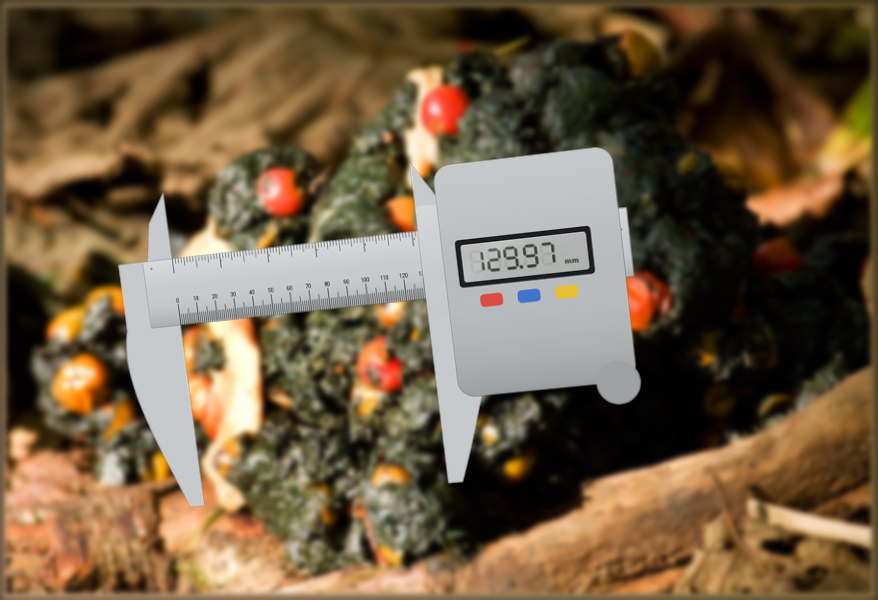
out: **129.97** mm
